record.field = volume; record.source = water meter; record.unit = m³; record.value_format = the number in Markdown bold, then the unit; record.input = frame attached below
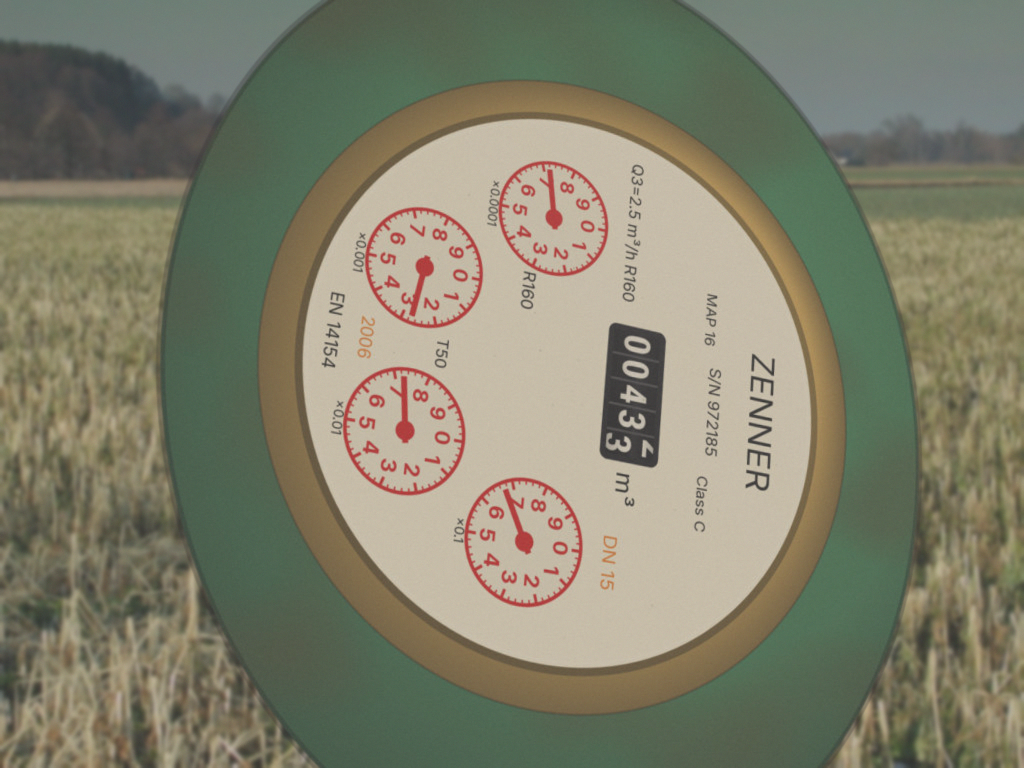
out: **432.6727** m³
